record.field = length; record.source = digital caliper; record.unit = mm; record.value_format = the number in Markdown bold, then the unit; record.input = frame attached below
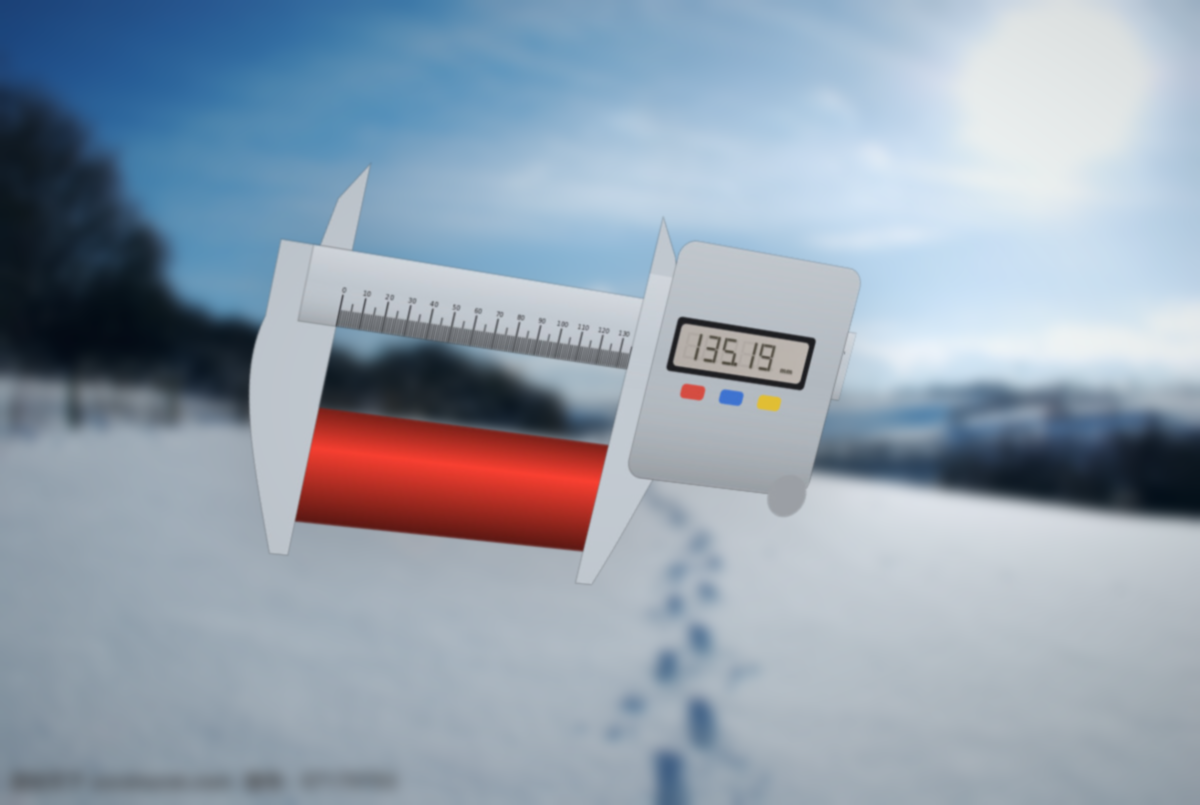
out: **135.19** mm
